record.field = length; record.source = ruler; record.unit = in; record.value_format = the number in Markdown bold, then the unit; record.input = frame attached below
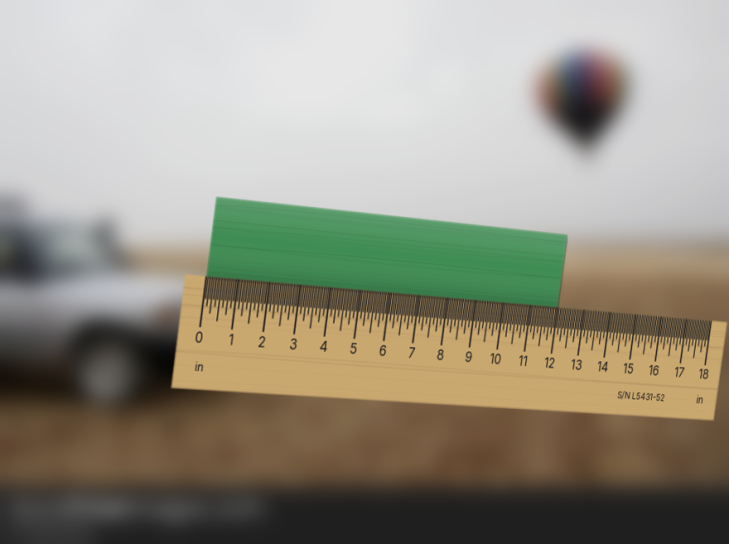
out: **12** in
